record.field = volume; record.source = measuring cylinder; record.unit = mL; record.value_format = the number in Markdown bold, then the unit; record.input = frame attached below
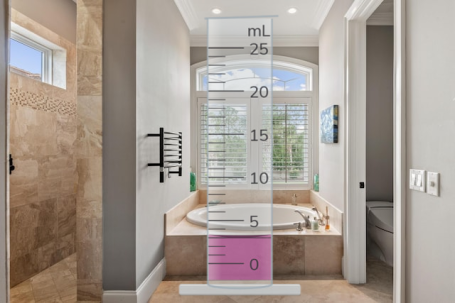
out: **3** mL
